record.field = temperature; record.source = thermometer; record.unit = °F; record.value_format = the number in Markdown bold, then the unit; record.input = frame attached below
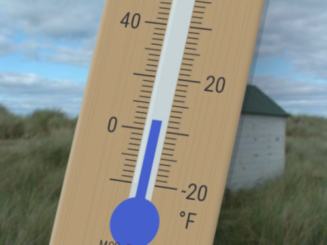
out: **4** °F
